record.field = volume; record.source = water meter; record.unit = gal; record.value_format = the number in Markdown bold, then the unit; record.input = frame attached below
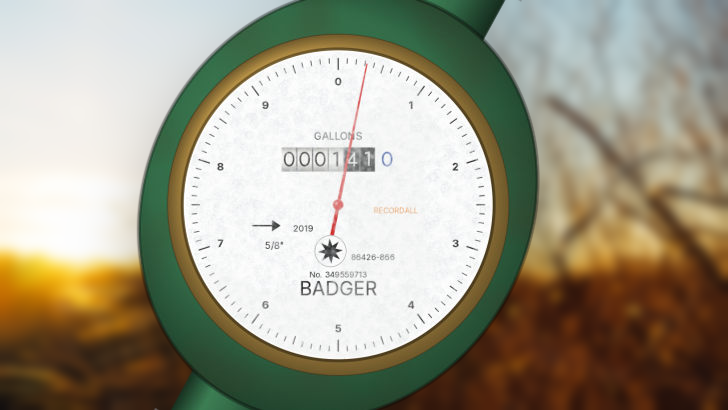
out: **1410.3** gal
